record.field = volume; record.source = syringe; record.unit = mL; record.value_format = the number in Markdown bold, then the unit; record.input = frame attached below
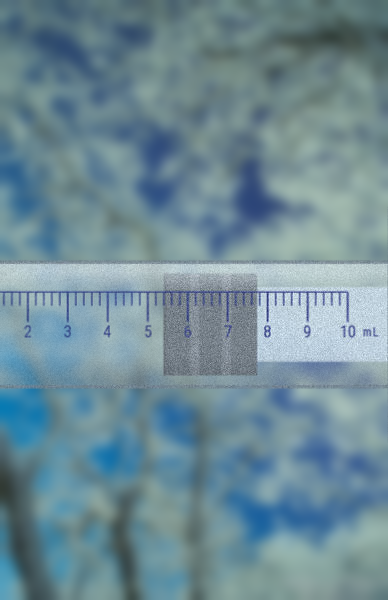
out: **5.4** mL
